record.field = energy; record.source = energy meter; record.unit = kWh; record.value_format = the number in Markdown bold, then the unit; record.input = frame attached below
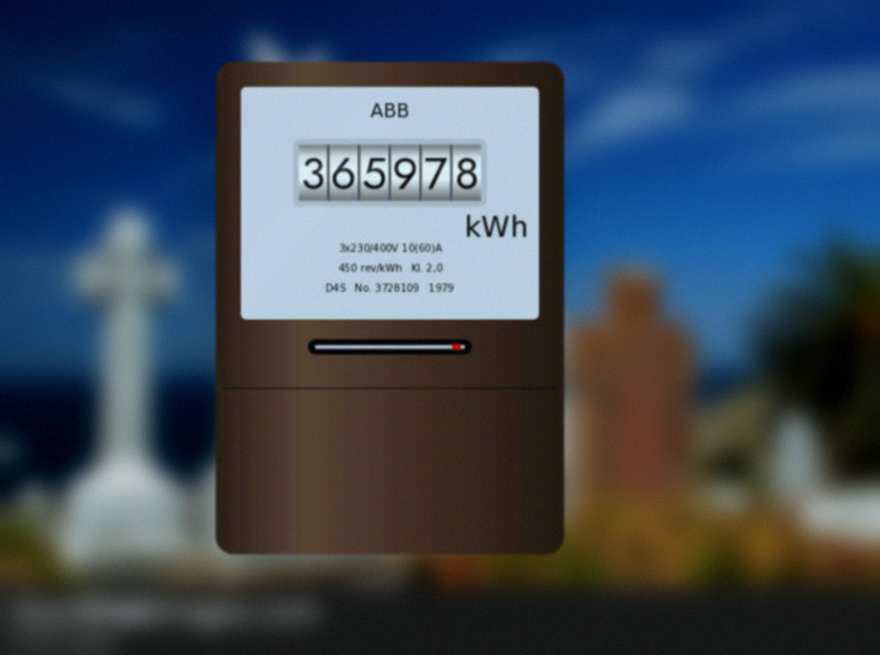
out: **365978** kWh
